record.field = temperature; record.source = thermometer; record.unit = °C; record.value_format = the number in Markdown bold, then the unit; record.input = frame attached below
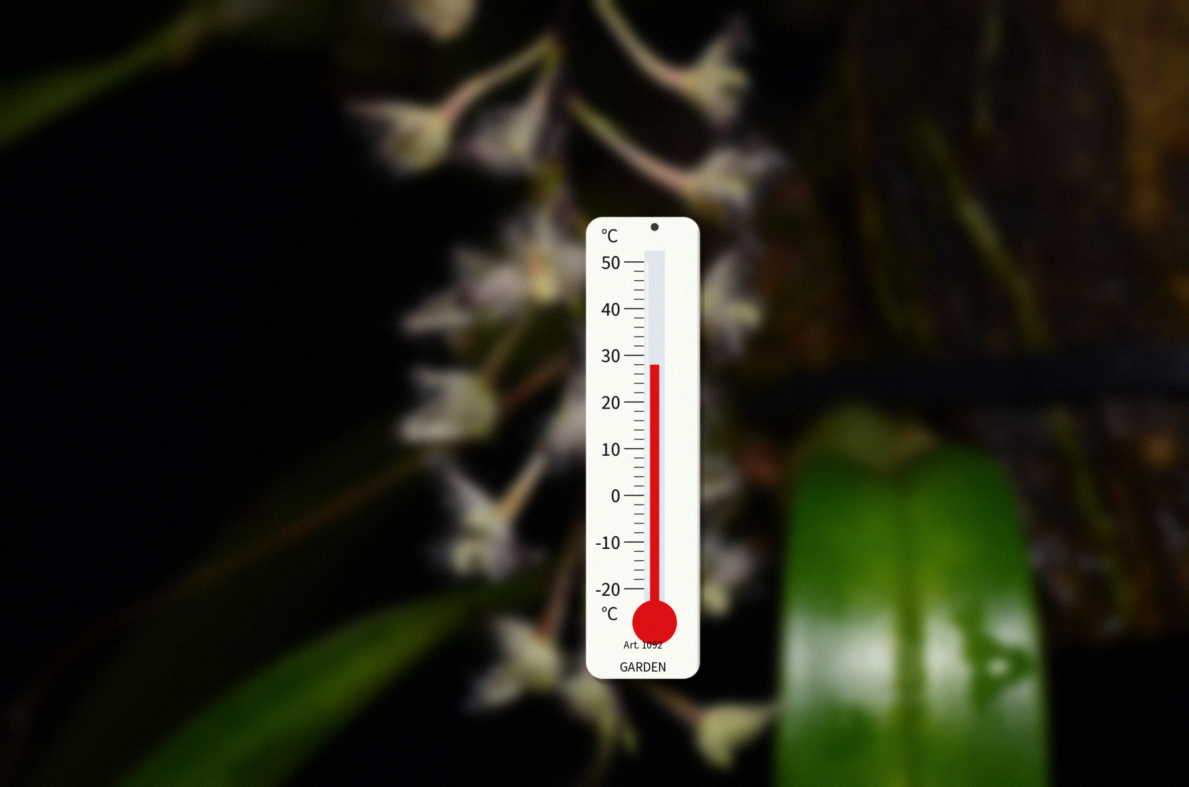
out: **28** °C
